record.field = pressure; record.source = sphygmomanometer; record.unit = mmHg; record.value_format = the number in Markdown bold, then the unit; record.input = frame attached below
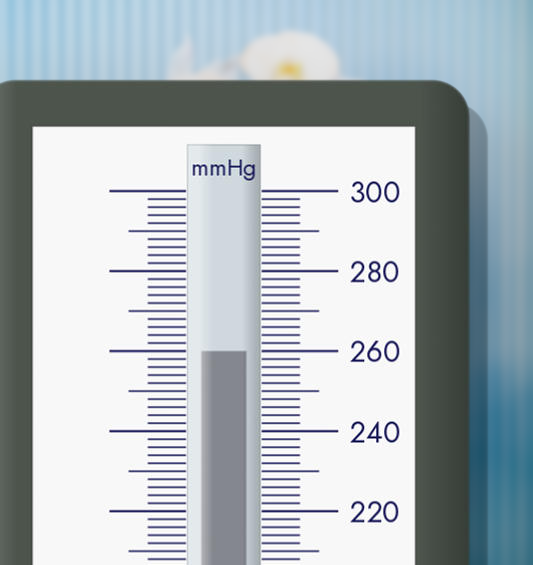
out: **260** mmHg
